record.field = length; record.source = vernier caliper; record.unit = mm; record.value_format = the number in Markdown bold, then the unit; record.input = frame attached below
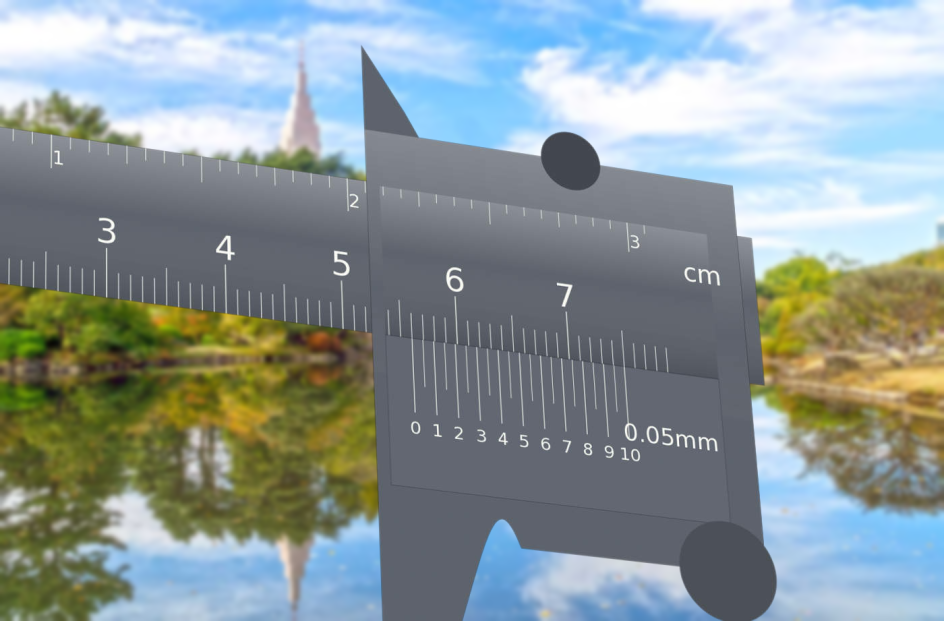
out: **56.0** mm
